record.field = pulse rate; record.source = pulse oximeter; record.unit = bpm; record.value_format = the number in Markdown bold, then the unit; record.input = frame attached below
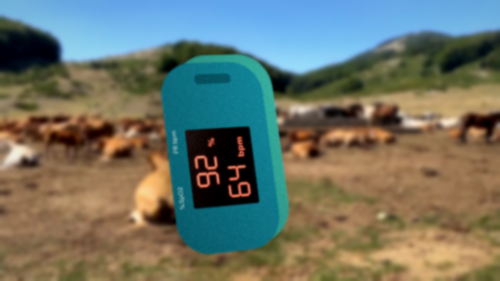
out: **64** bpm
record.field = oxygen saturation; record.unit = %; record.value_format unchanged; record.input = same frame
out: **92** %
